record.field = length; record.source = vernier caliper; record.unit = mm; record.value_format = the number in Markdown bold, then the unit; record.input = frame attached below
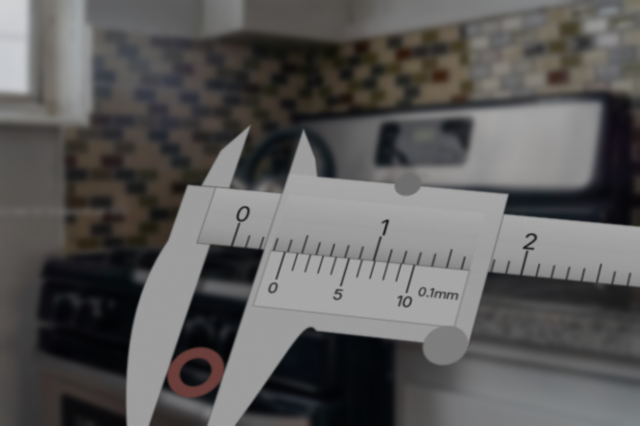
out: **3.8** mm
